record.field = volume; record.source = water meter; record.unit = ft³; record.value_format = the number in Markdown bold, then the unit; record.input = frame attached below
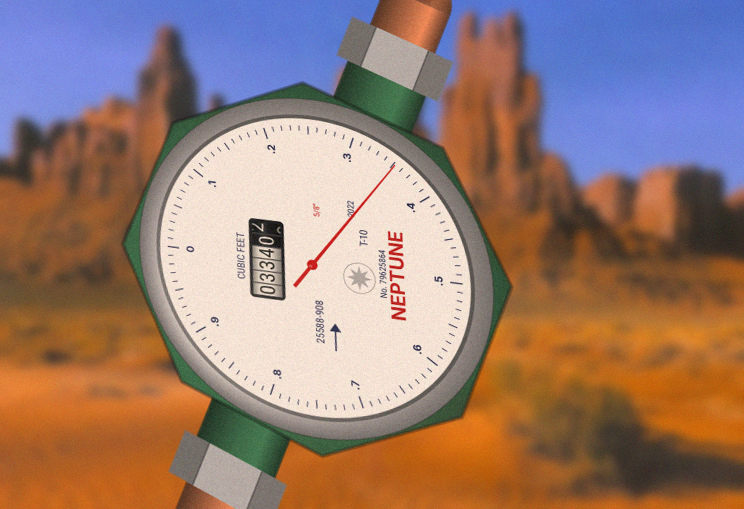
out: **33402.35** ft³
